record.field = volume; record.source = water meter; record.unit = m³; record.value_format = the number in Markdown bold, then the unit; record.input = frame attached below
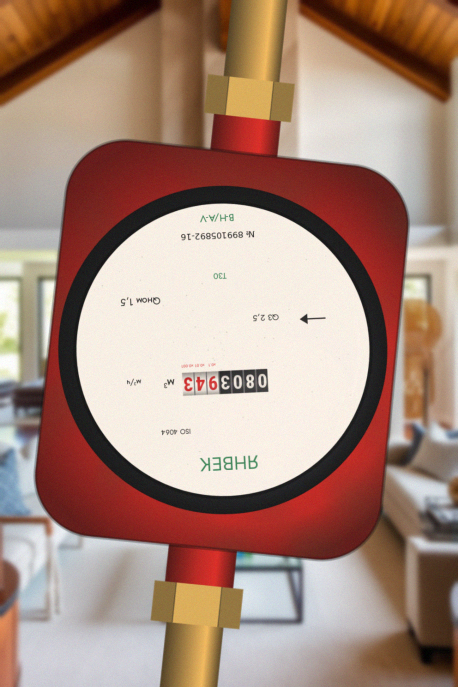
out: **803.943** m³
